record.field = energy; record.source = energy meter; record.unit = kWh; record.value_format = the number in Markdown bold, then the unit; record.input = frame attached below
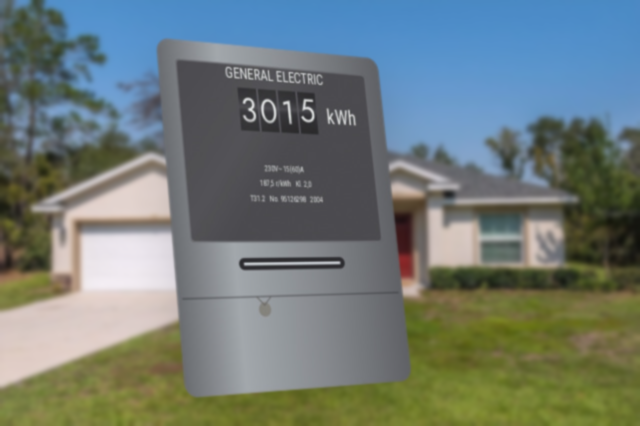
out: **3015** kWh
